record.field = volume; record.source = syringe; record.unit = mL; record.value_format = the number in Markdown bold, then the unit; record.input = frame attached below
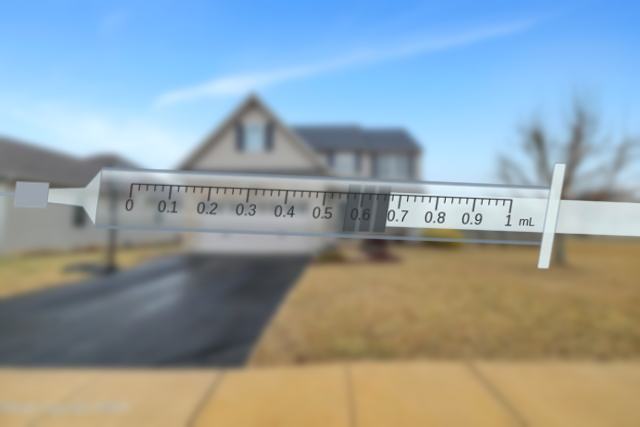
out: **0.56** mL
